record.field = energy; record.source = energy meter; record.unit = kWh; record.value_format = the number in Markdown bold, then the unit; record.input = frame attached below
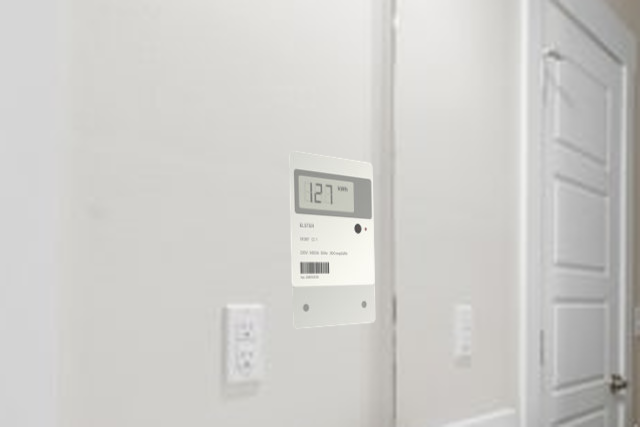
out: **127** kWh
